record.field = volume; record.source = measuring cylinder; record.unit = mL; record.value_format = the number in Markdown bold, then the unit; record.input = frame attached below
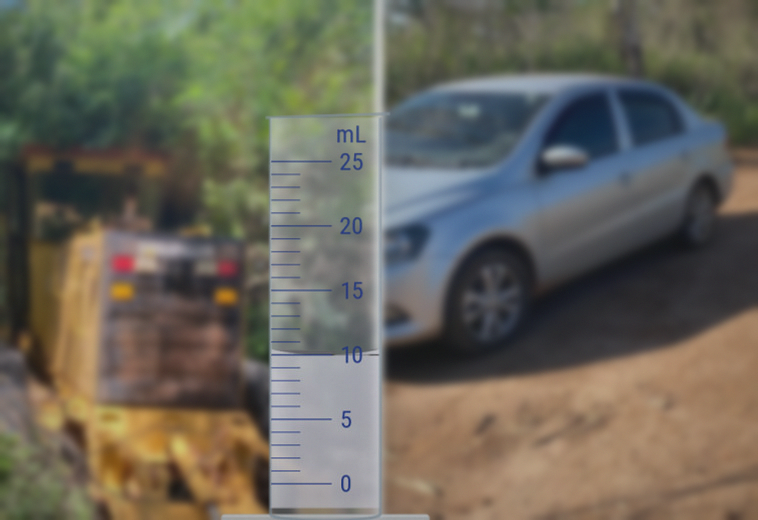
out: **10** mL
